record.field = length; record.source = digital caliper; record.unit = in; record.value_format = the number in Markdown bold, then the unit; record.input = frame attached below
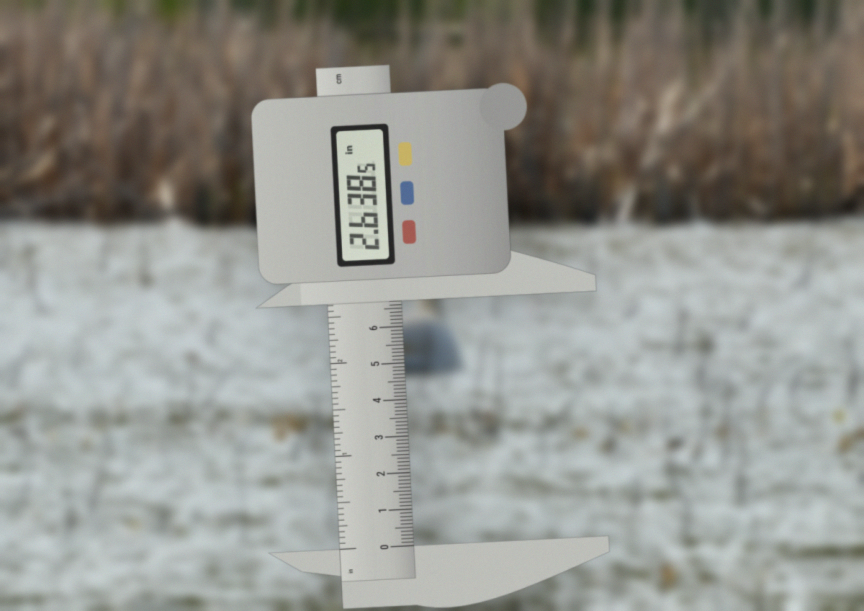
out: **2.6385** in
